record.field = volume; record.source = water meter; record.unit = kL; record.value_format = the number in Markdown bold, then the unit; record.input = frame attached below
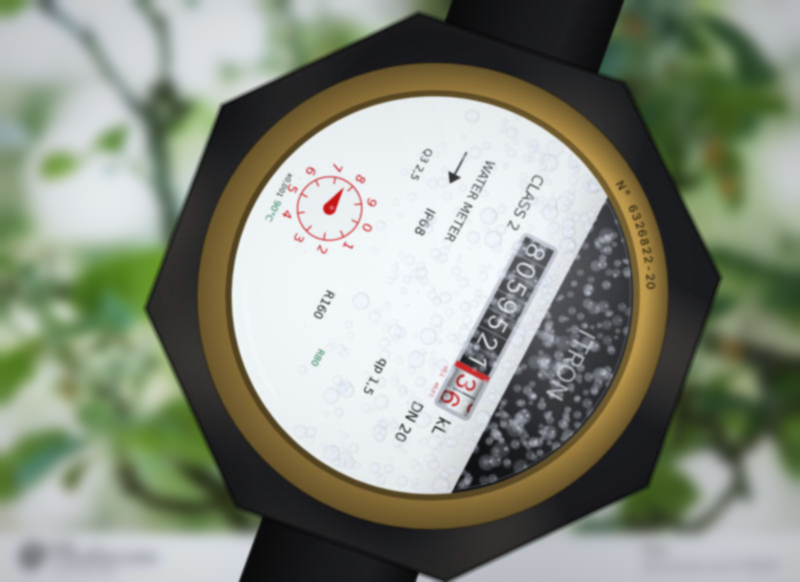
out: **8059521.357** kL
